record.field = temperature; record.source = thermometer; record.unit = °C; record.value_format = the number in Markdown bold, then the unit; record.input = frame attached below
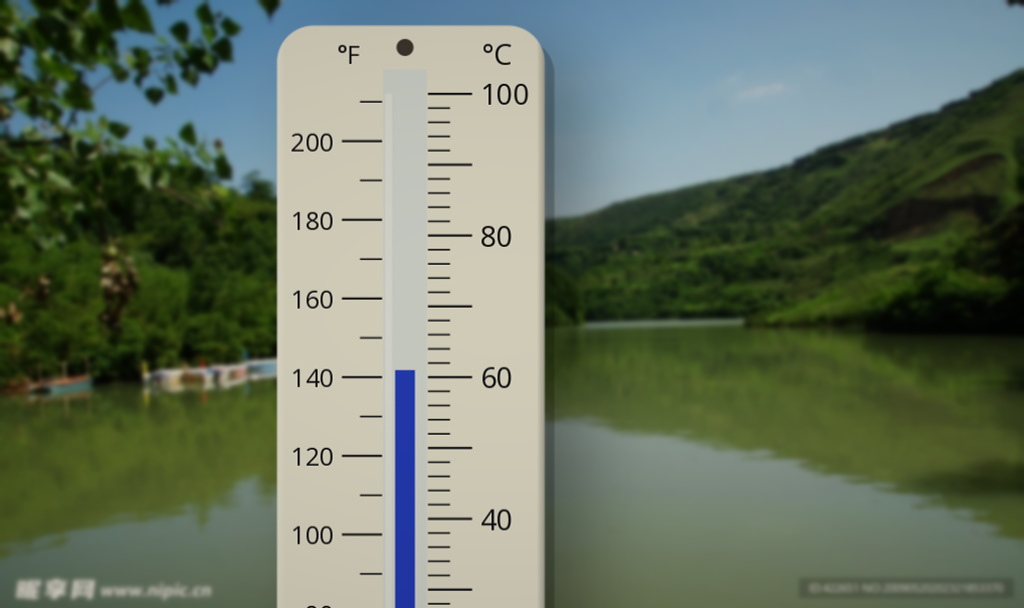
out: **61** °C
